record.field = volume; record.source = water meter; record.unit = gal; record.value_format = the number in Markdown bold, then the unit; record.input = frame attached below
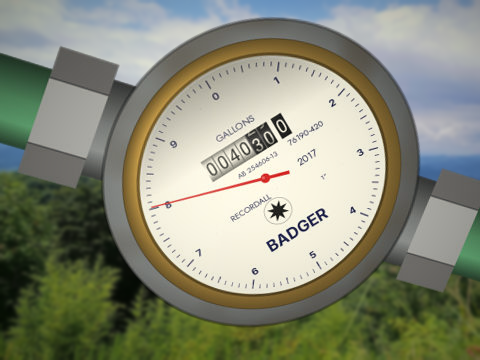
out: **40298.0** gal
